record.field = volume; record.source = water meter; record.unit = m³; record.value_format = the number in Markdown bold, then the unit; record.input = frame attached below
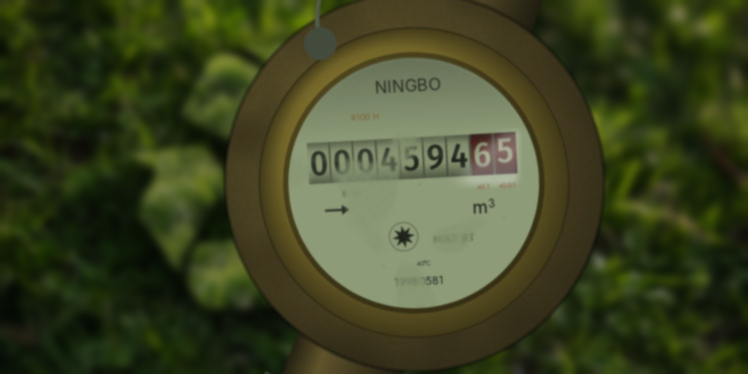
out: **4594.65** m³
